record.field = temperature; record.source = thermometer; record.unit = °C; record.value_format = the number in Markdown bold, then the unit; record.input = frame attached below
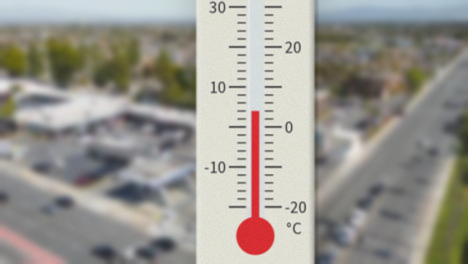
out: **4** °C
